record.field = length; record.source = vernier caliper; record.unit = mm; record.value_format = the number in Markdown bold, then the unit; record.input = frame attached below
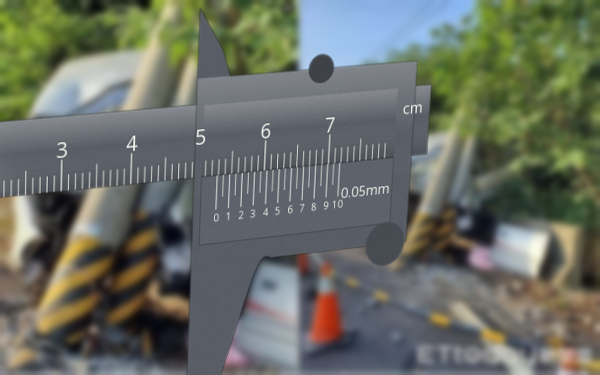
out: **52.8** mm
